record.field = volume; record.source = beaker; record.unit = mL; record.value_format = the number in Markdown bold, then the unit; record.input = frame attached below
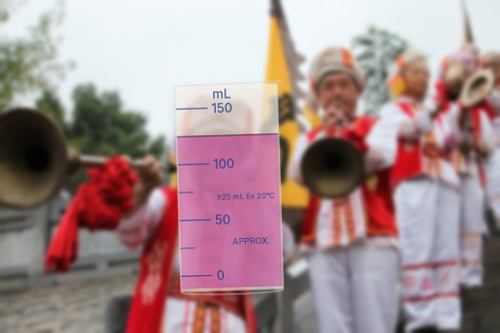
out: **125** mL
